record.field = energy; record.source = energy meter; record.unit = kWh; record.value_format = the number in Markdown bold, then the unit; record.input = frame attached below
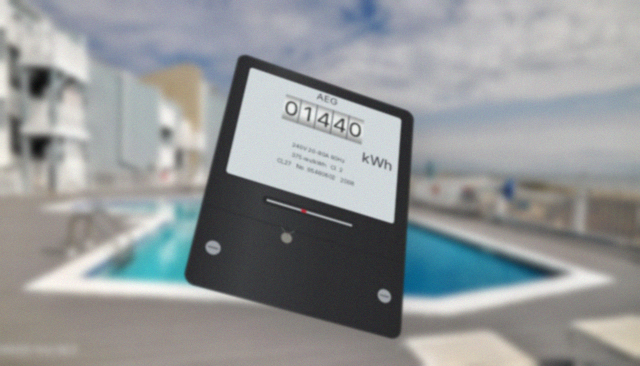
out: **1440** kWh
